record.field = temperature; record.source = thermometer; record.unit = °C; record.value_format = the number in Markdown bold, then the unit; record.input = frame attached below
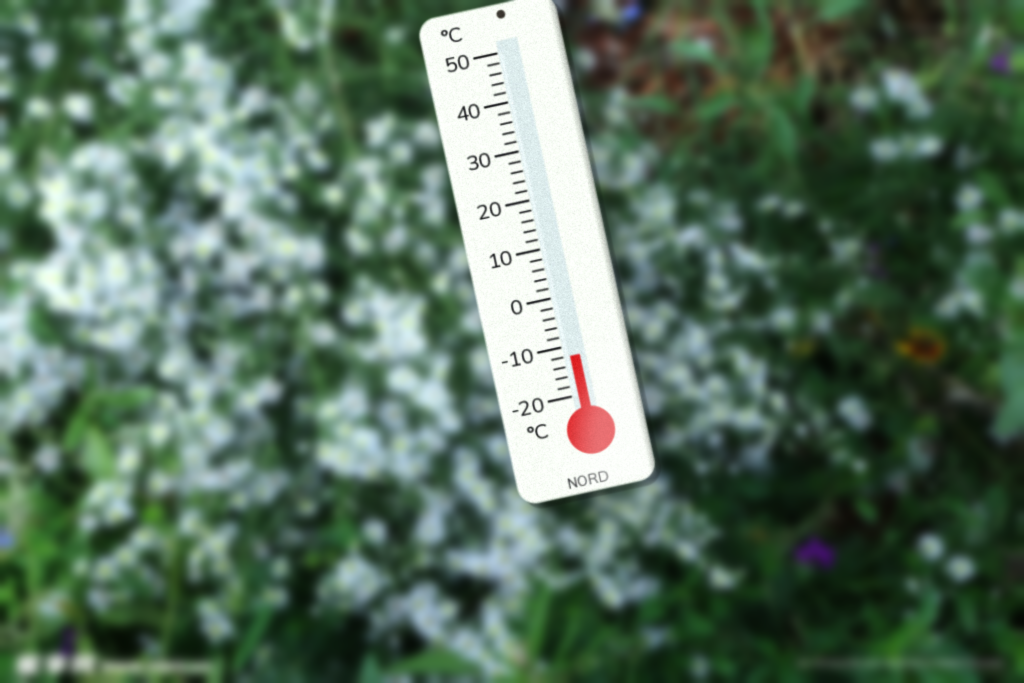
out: **-12** °C
